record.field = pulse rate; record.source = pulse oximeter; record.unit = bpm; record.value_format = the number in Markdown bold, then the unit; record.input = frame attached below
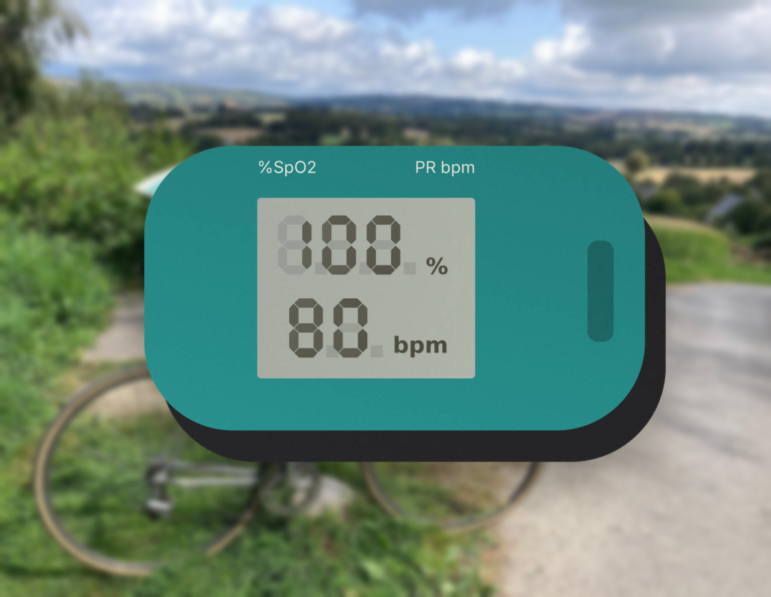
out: **80** bpm
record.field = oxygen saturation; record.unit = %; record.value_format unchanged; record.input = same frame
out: **100** %
